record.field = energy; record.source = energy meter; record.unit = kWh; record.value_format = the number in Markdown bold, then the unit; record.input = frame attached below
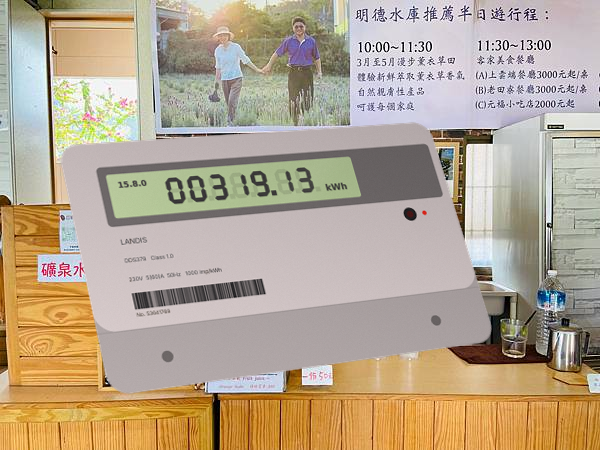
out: **319.13** kWh
